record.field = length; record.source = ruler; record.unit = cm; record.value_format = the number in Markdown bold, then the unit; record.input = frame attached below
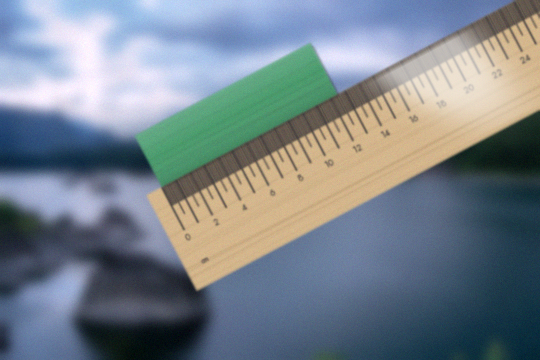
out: **12.5** cm
